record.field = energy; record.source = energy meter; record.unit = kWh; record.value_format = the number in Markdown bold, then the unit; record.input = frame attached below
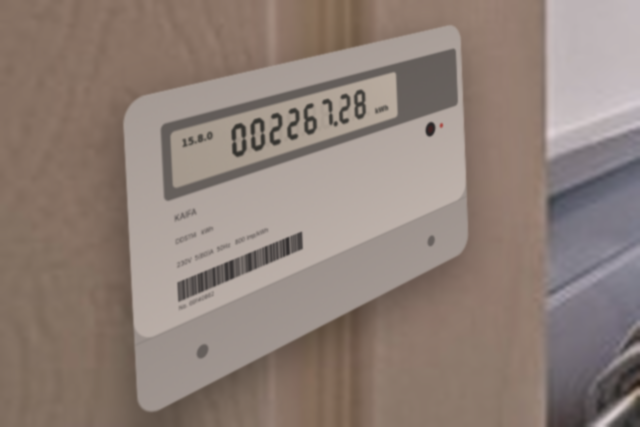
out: **2267.28** kWh
